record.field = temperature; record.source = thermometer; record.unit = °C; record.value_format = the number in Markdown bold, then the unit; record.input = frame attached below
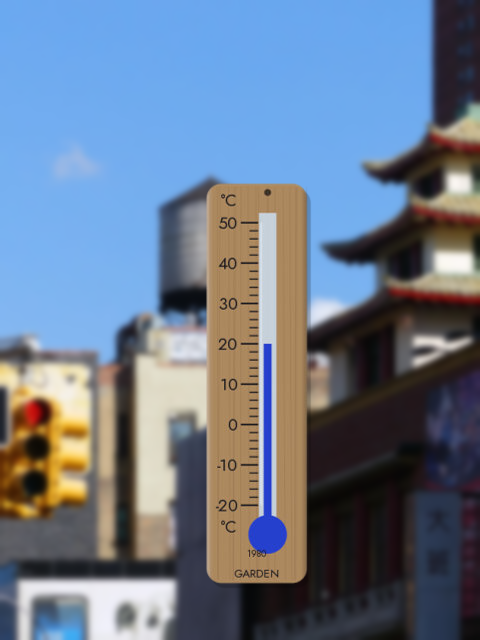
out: **20** °C
